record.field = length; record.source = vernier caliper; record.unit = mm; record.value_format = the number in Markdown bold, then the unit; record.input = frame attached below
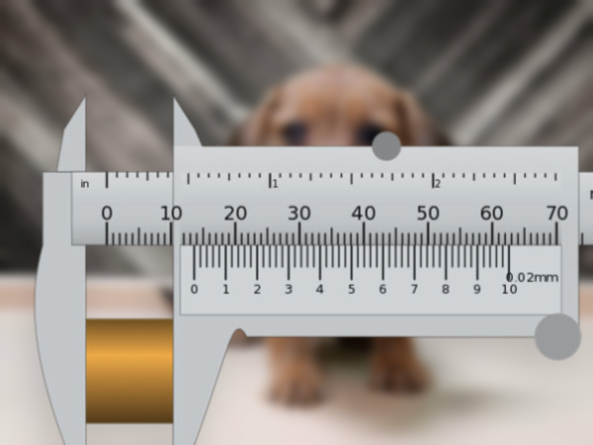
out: **13.6** mm
